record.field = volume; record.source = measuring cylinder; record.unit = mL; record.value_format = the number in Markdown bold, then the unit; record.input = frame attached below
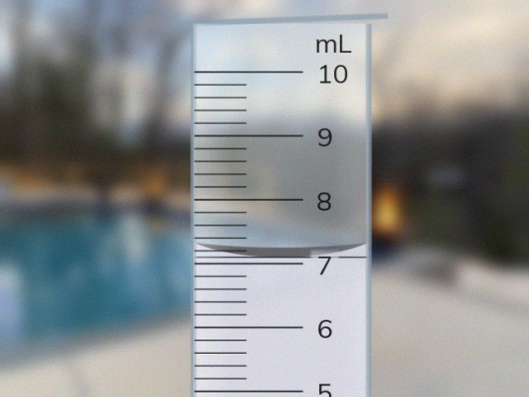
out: **7.1** mL
